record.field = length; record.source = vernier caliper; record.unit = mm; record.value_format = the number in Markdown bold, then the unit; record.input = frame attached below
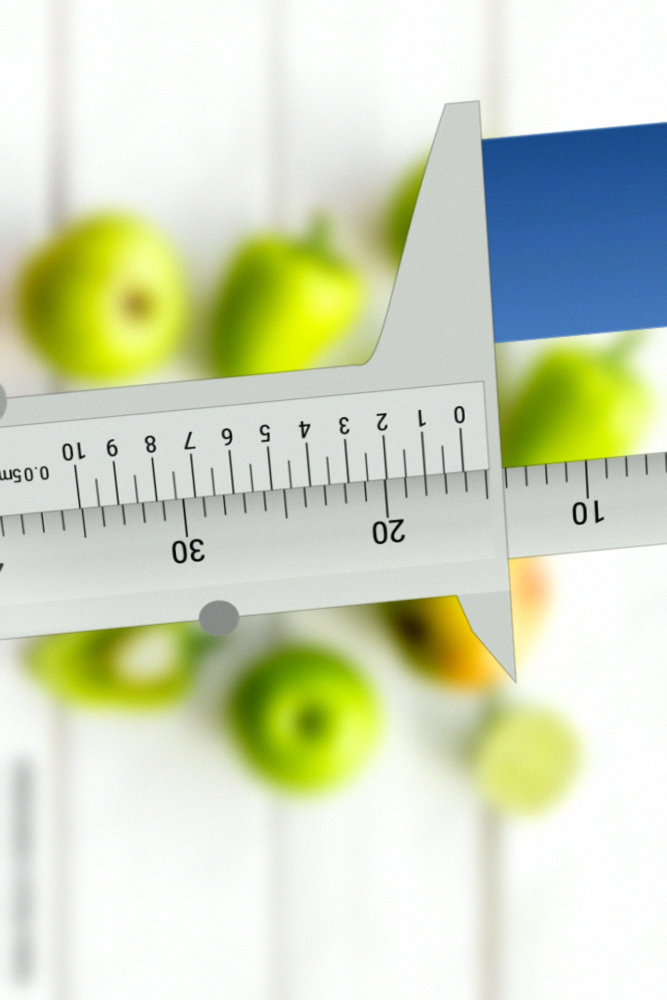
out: **16.1** mm
